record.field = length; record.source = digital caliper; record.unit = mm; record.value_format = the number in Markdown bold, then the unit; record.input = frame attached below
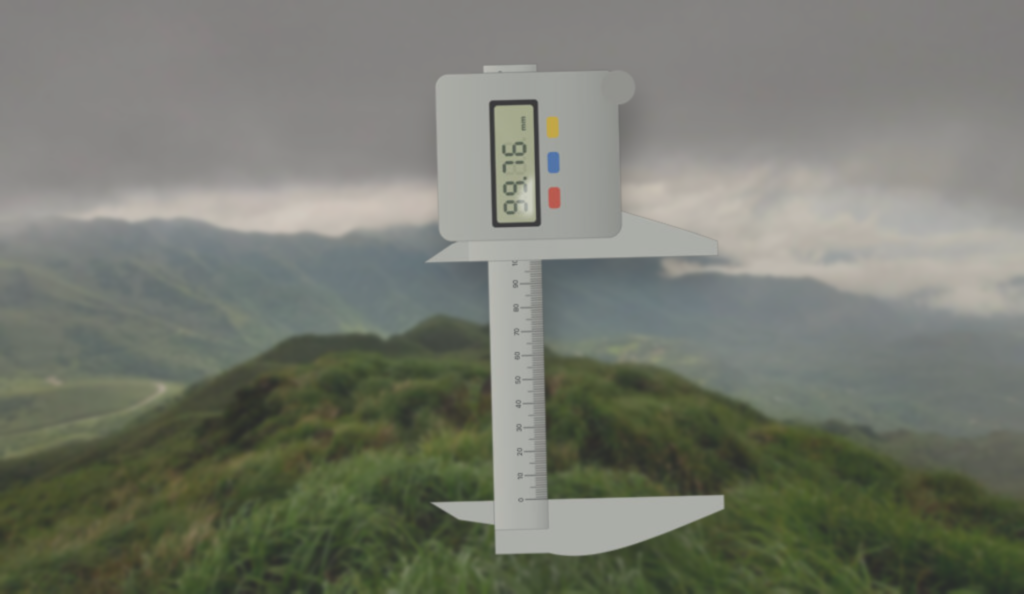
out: **99.76** mm
